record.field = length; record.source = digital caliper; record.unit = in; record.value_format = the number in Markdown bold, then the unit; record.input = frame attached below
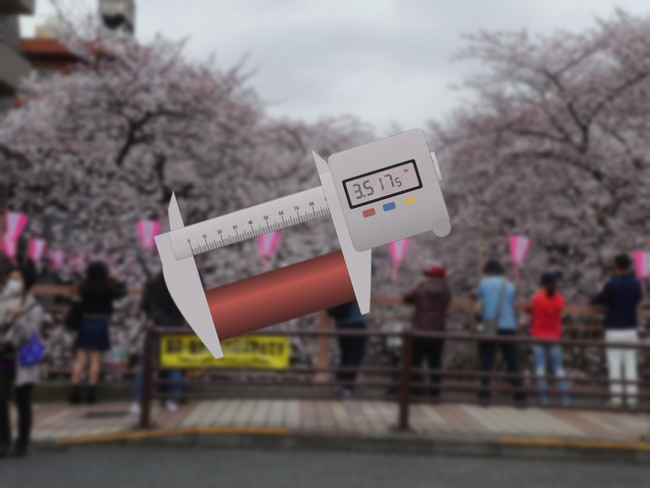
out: **3.5175** in
